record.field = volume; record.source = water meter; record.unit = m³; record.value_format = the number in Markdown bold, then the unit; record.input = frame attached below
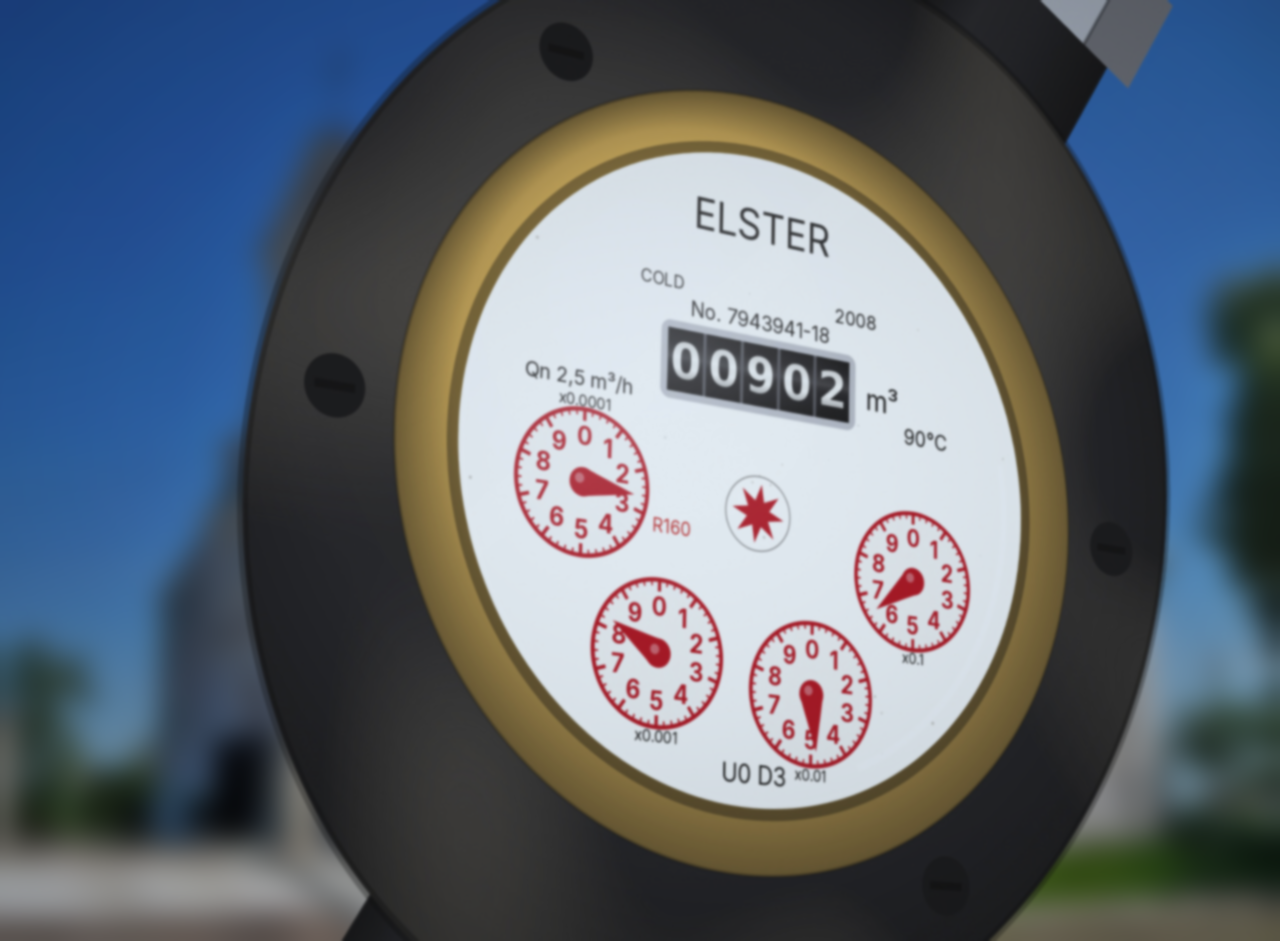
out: **902.6482** m³
